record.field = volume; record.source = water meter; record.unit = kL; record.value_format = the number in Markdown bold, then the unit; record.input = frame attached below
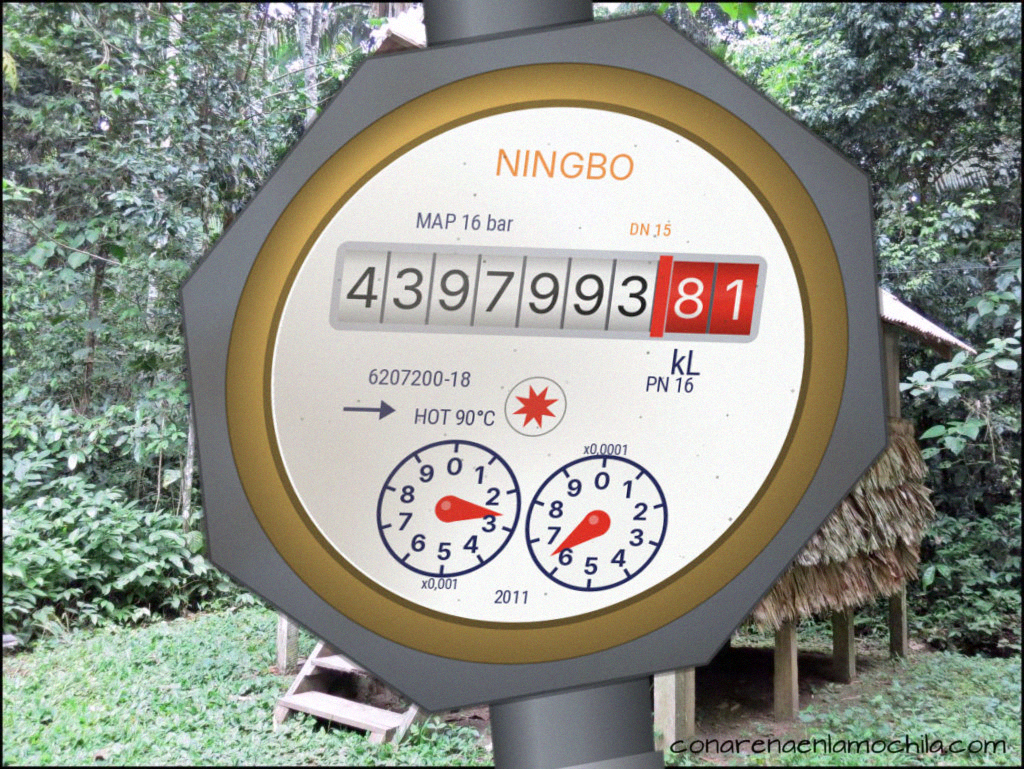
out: **4397993.8126** kL
